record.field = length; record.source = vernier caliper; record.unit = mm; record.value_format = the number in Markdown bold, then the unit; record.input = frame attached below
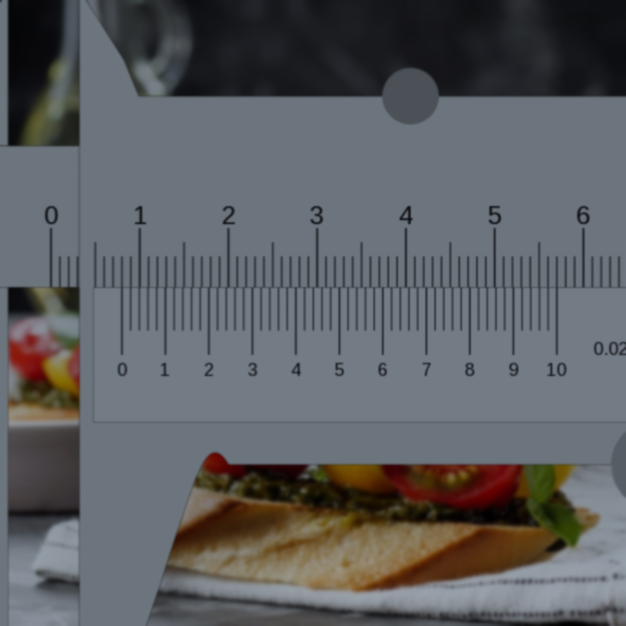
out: **8.0** mm
